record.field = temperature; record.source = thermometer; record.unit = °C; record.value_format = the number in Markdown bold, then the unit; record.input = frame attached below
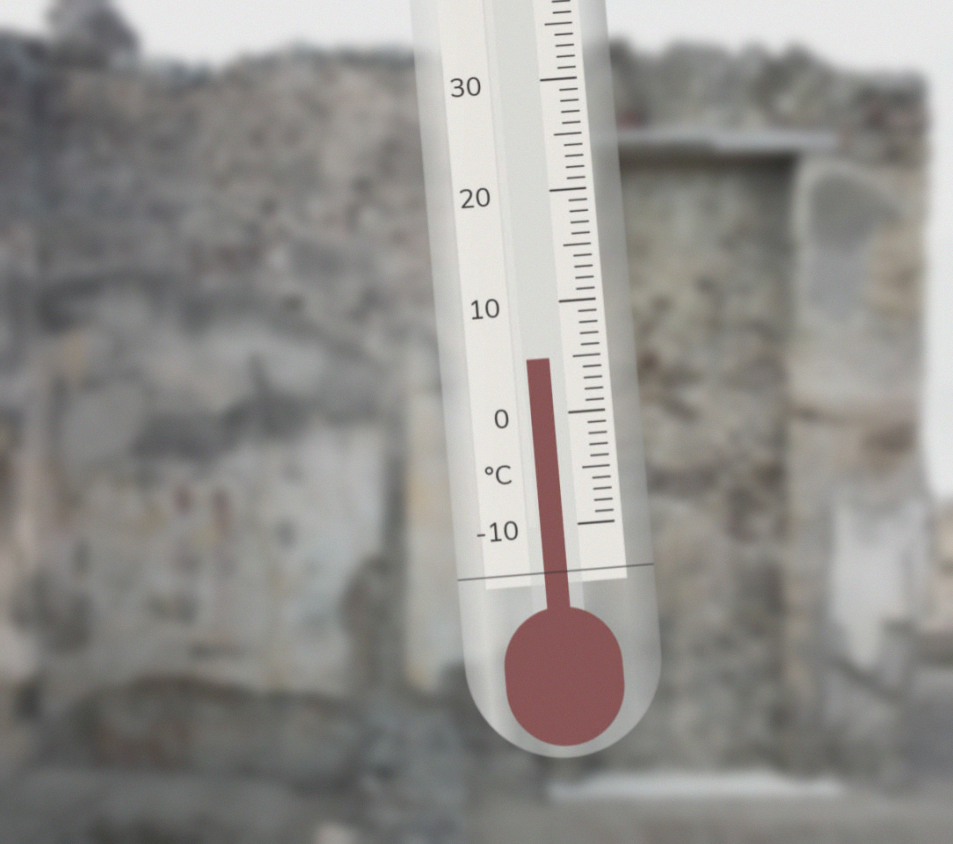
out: **5** °C
